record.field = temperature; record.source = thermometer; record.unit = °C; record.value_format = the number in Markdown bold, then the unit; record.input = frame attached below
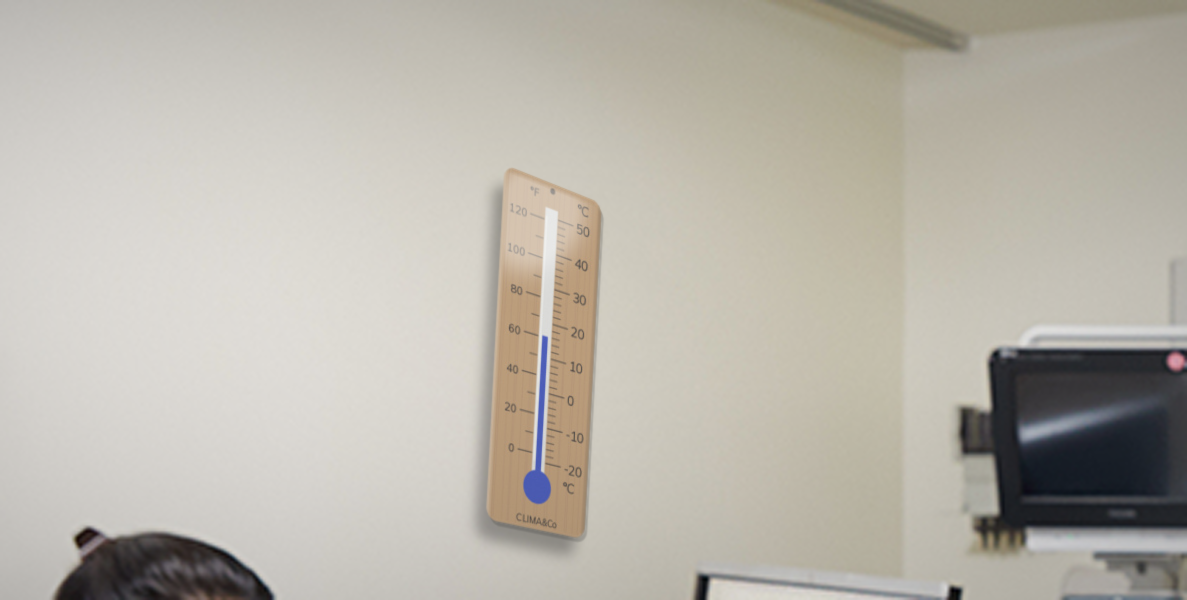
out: **16** °C
